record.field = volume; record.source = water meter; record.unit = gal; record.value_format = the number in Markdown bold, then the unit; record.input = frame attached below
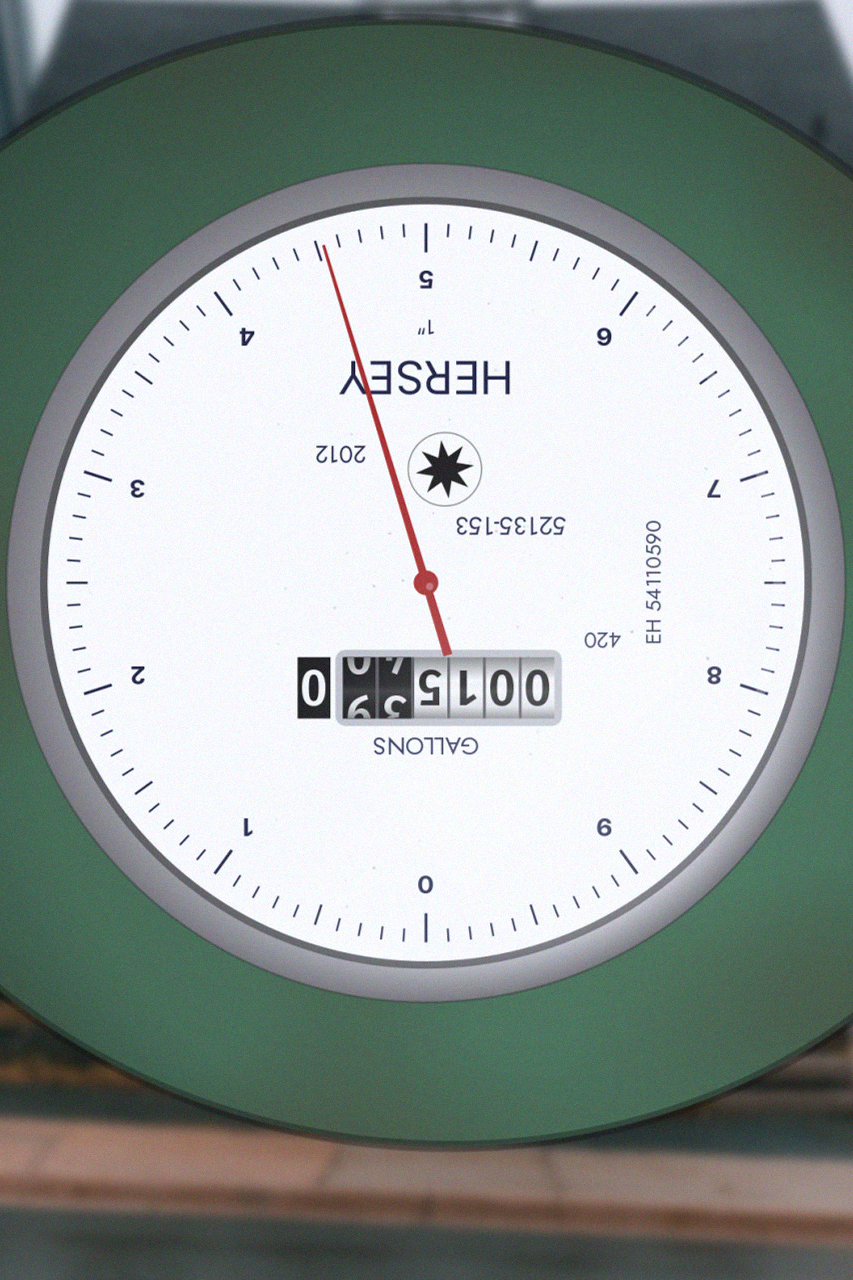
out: **15394.5** gal
